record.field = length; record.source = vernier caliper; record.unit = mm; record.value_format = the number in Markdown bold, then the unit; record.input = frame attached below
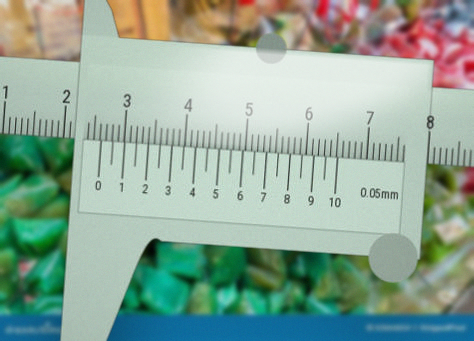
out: **26.2** mm
